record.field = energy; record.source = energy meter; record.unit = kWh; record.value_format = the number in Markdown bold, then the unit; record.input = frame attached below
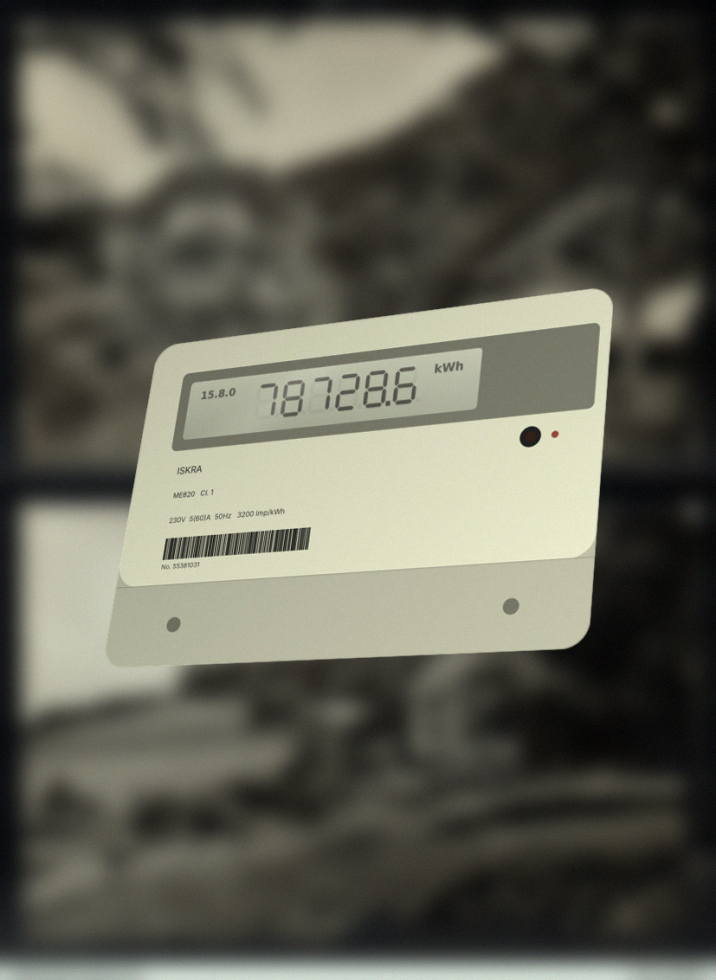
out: **78728.6** kWh
